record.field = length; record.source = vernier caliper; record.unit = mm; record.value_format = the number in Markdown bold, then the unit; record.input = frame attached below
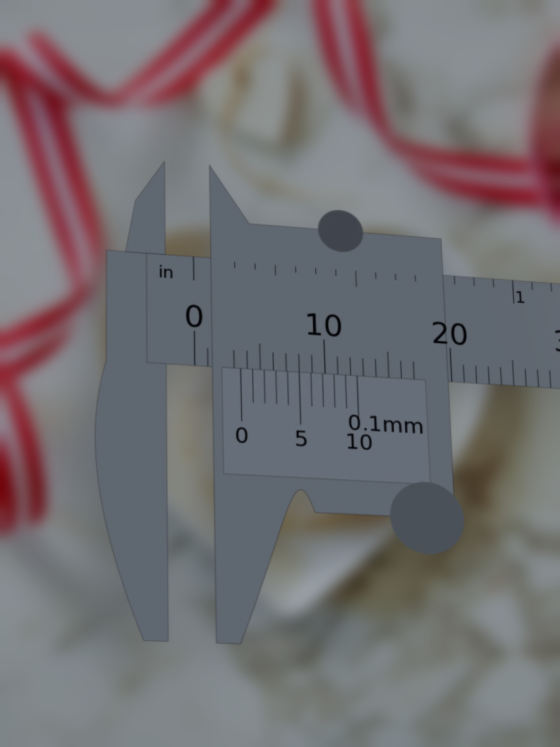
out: **3.5** mm
